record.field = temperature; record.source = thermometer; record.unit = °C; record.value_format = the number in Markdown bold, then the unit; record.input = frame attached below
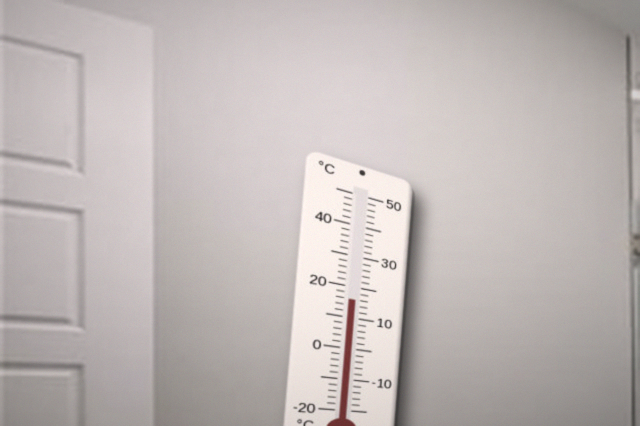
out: **16** °C
